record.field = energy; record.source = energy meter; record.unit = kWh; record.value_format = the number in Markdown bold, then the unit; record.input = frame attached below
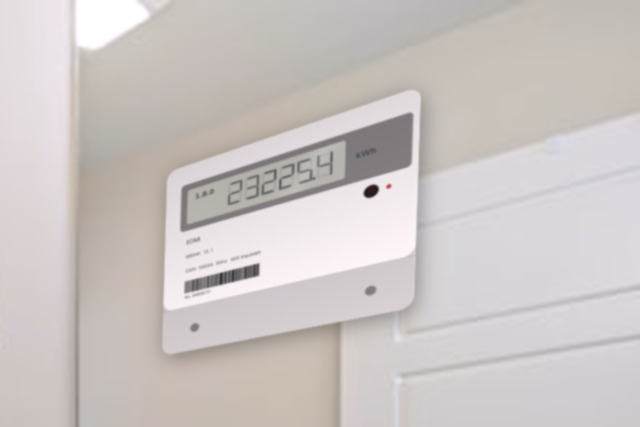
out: **23225.4** kWh
